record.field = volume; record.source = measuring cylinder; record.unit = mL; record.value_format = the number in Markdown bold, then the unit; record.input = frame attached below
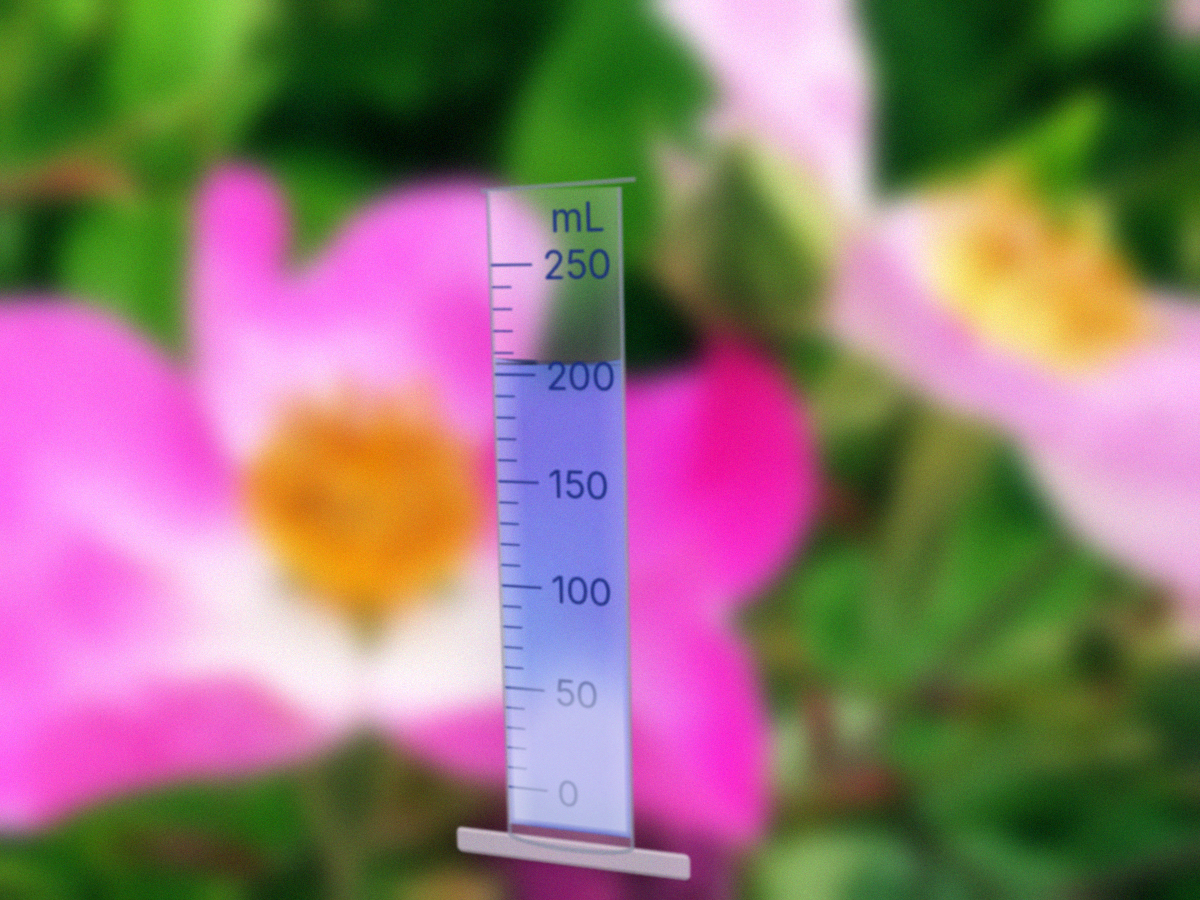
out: **205** mL
